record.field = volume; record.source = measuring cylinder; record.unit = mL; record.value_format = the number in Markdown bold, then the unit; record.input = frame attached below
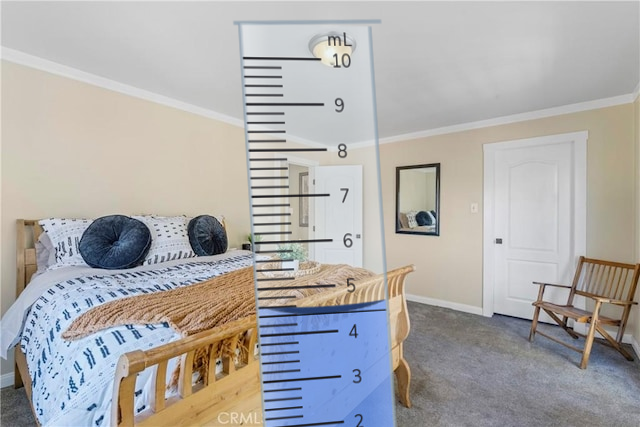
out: **4.4** mL
